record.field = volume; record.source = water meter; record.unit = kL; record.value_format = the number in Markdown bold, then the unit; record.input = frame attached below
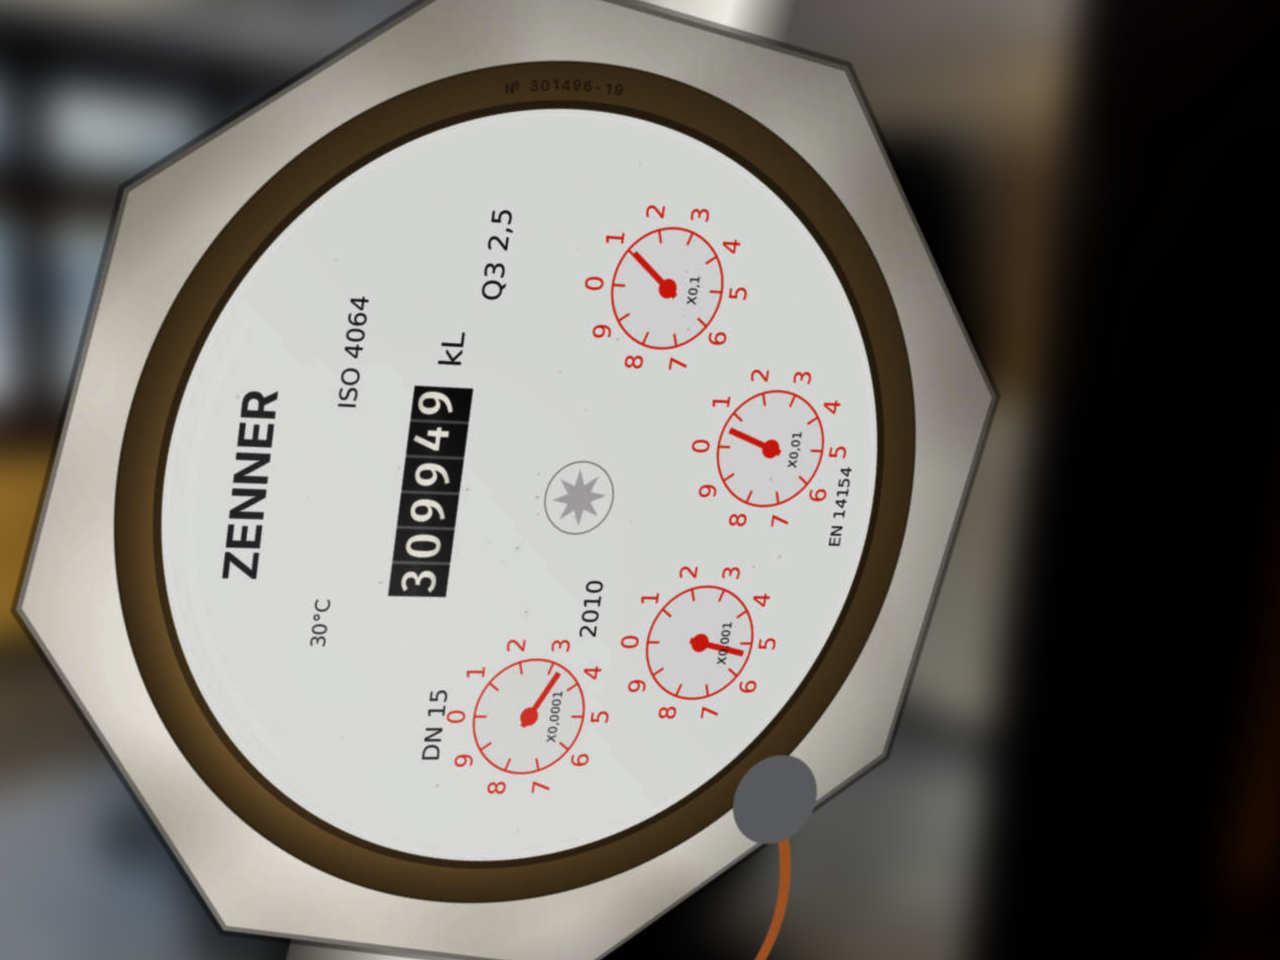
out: **309949.1053** kL
